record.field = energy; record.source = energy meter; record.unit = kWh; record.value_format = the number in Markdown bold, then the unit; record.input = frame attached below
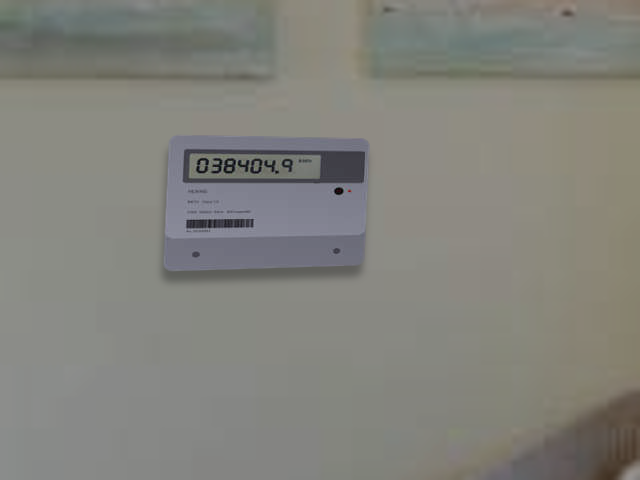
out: **38404.9** kWh
